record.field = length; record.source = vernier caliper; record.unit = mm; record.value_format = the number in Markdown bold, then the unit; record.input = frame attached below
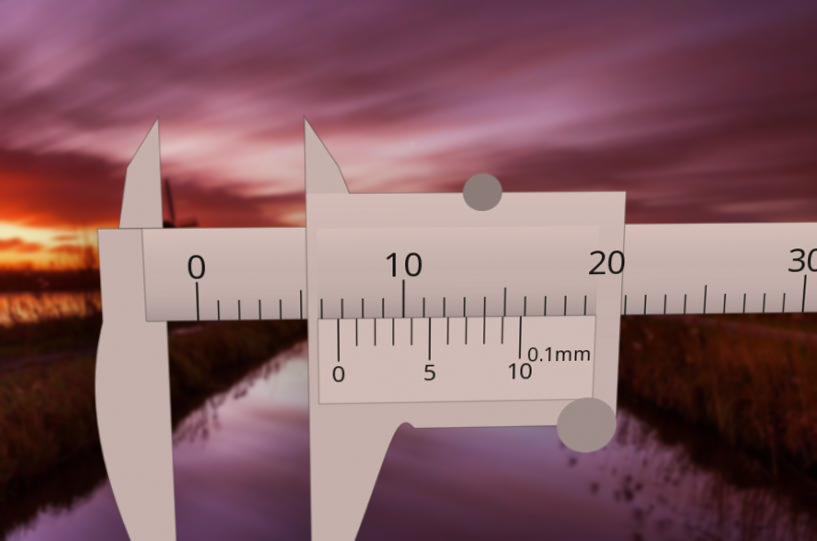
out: **6.8** mm
